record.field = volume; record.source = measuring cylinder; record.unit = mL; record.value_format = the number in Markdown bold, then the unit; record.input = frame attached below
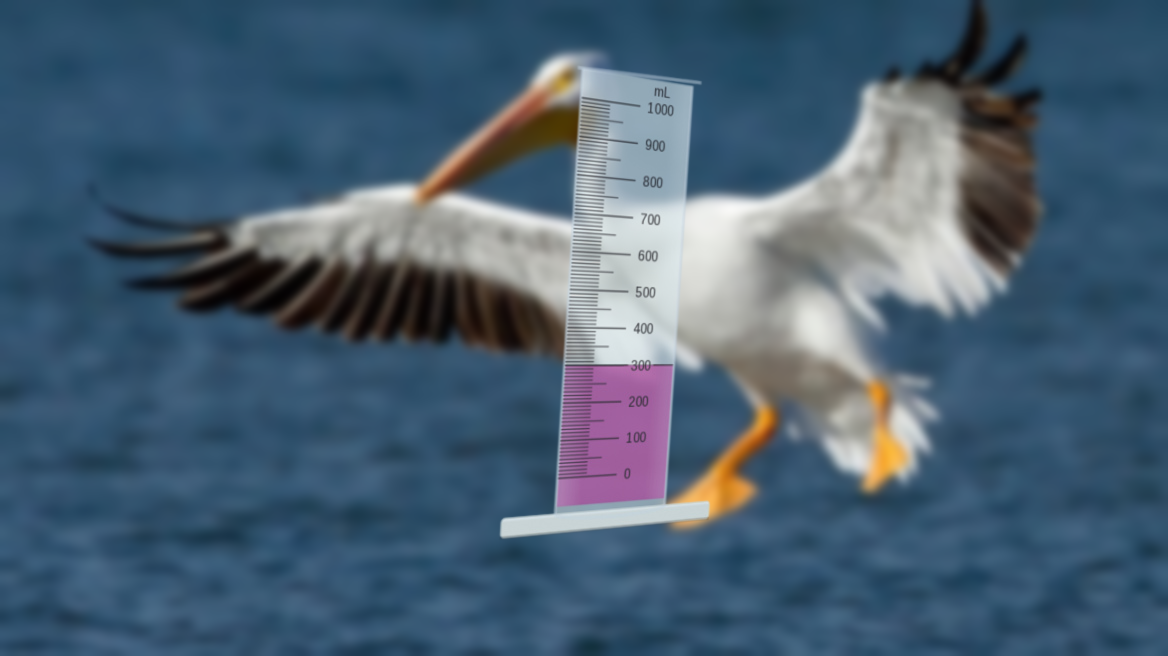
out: **300** mL
